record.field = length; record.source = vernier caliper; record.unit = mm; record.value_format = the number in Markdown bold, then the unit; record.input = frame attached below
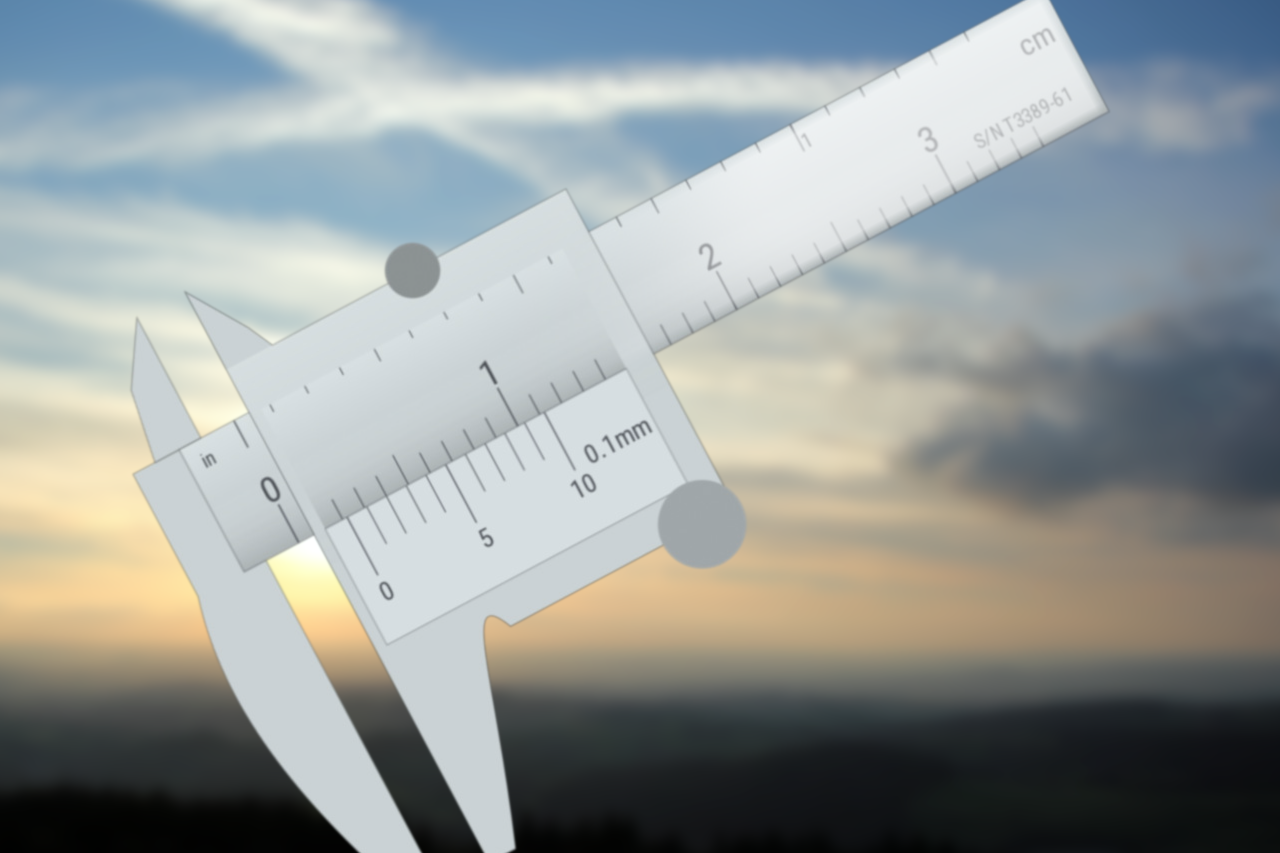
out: **2.2** mm
